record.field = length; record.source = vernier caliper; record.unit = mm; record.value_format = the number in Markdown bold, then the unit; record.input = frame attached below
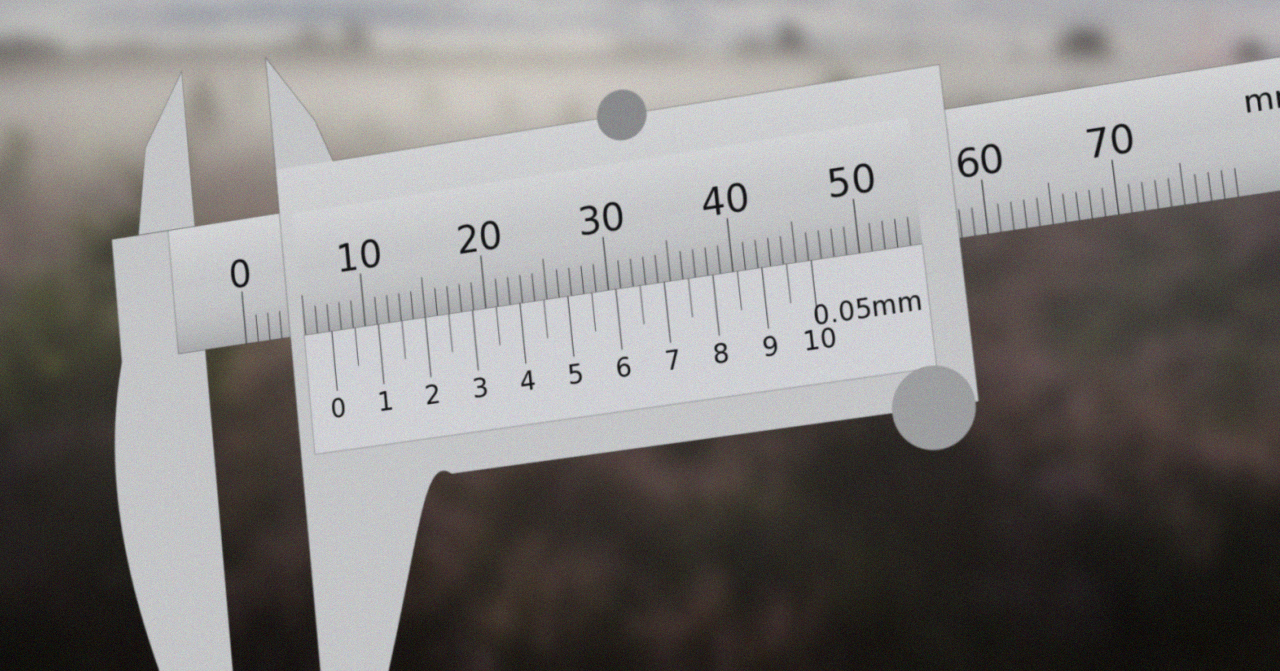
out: **7.2** mm
